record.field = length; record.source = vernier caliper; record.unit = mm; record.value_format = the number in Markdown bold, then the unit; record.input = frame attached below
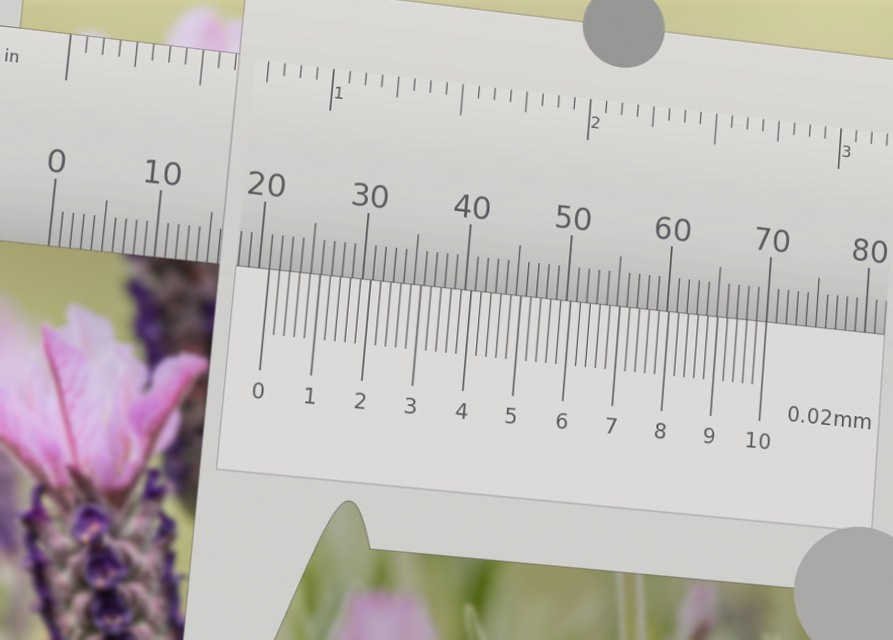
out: **21.0** mm
